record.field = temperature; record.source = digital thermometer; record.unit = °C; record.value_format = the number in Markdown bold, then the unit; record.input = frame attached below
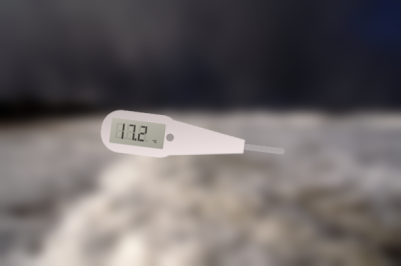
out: **17.2** °C
